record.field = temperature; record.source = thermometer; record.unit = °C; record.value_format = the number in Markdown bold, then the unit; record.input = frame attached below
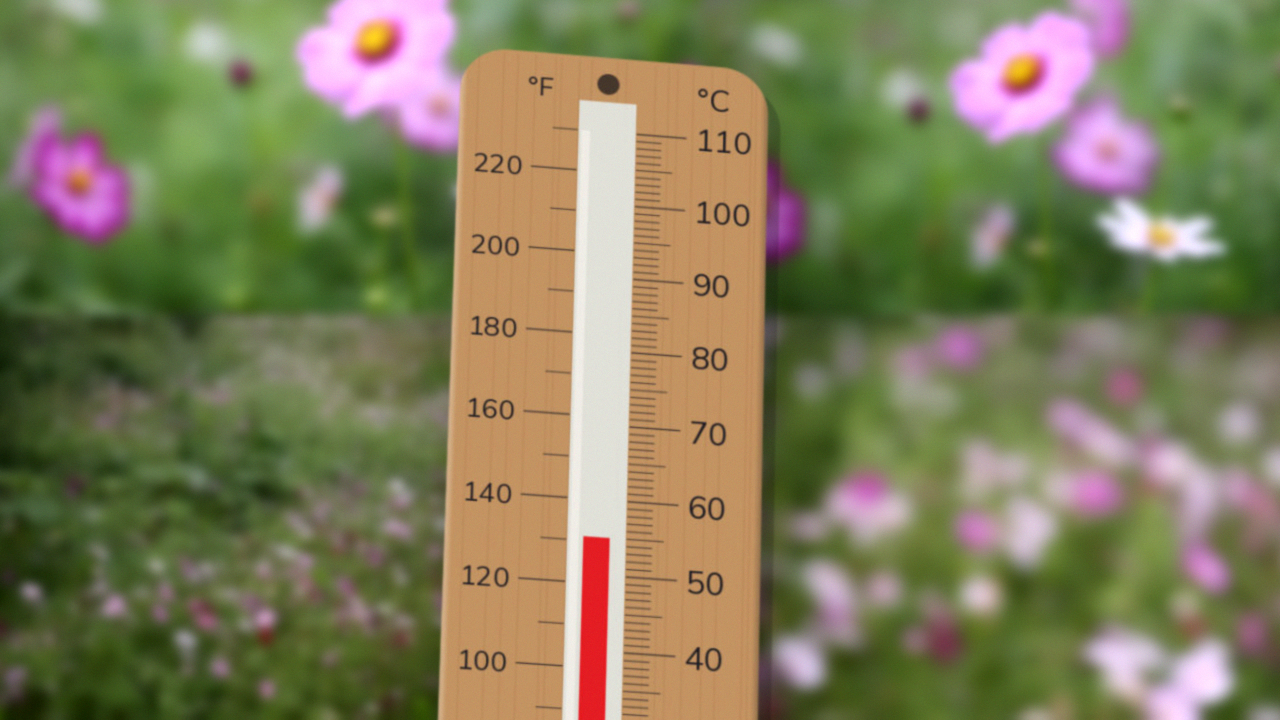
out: **55** °C
